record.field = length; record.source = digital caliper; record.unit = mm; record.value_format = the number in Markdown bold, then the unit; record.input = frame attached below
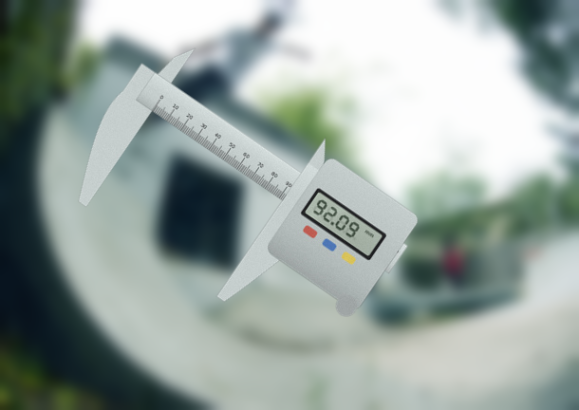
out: **92.09** mm
